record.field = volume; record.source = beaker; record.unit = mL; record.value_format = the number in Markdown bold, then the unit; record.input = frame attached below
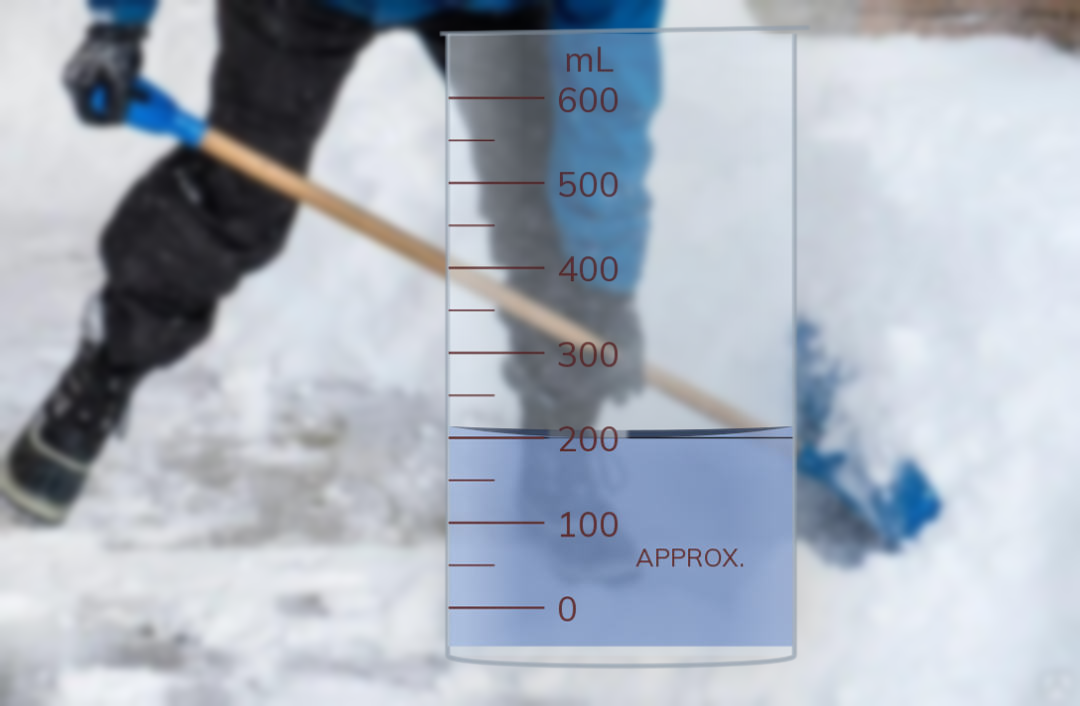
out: **200** mL
